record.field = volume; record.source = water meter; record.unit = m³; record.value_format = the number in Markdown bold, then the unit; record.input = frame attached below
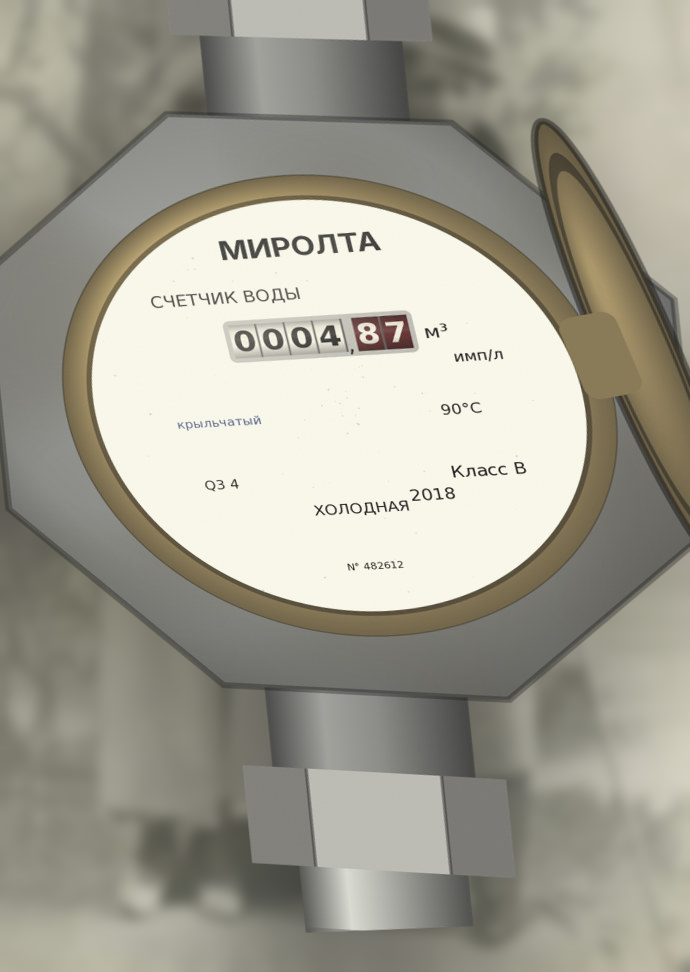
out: **4.87** m³
